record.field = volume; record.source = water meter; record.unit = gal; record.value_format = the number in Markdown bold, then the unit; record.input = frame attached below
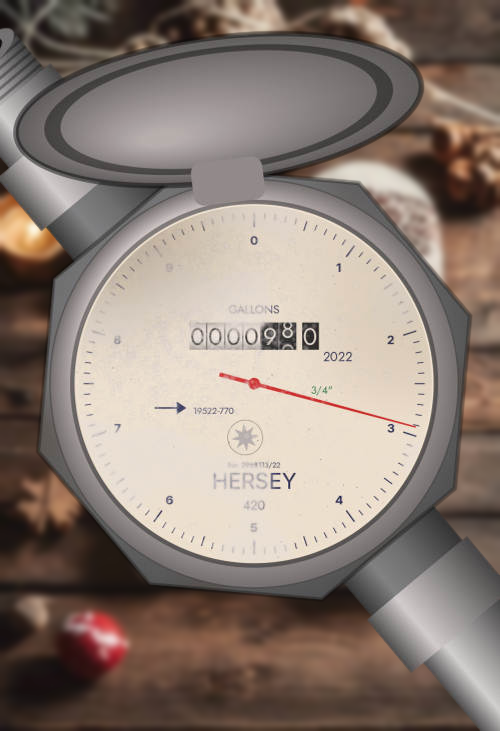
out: **982.9** gal
